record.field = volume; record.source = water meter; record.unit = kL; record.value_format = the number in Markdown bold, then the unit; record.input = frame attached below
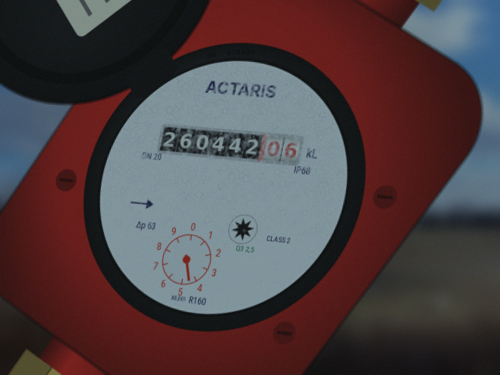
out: **260442.064** kL
